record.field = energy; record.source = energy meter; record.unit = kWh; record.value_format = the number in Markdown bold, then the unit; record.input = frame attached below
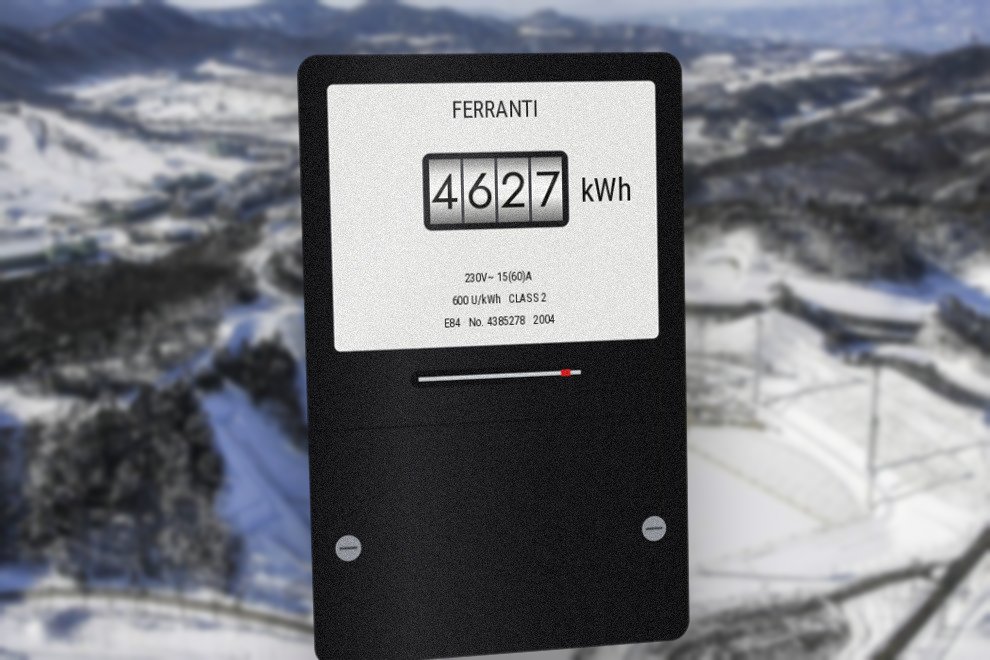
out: **4627** kWh
